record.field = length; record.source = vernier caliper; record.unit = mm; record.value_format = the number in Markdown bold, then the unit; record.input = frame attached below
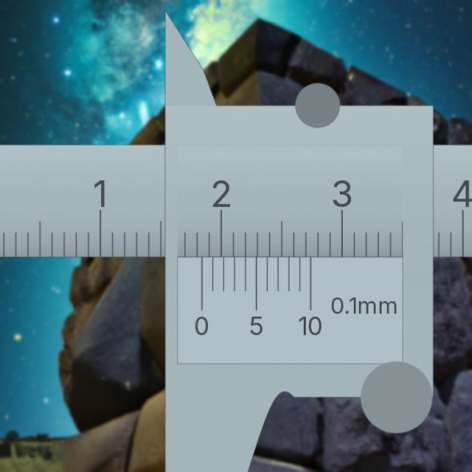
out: **18.4** mm
